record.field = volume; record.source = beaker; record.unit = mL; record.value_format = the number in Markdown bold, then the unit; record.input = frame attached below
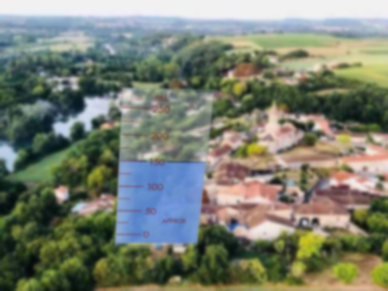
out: **150** mL
